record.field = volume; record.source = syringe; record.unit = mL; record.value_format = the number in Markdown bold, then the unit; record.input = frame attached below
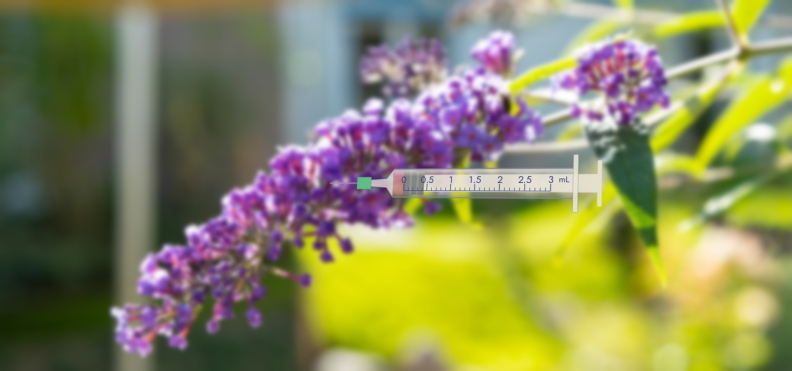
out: **0** mL
